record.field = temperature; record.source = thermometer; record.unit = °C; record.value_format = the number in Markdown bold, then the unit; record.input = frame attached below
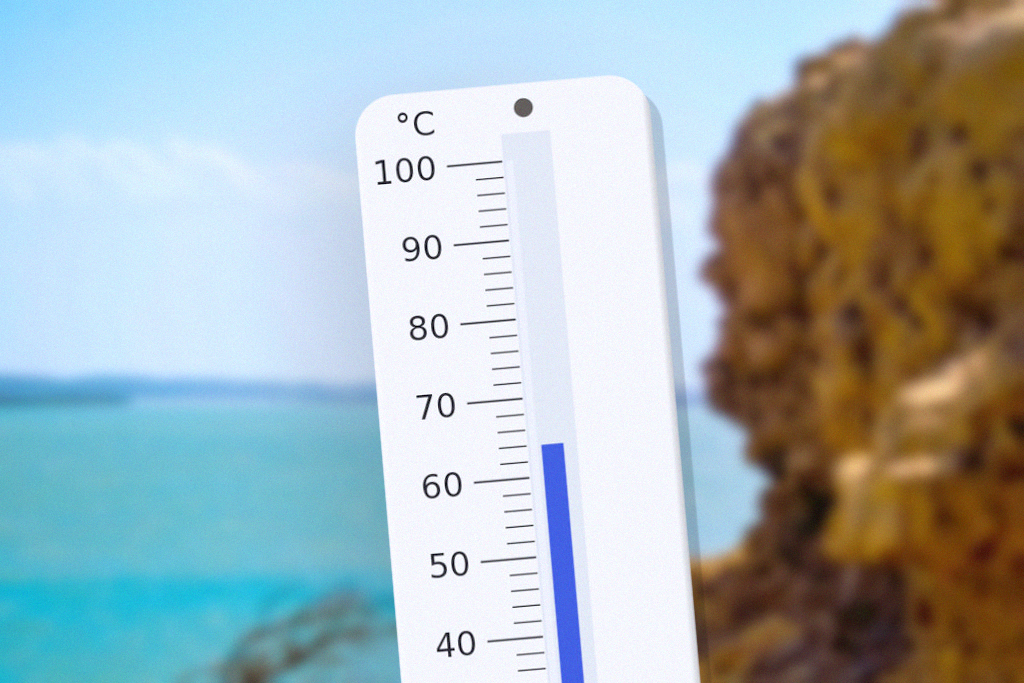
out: **64** °C
